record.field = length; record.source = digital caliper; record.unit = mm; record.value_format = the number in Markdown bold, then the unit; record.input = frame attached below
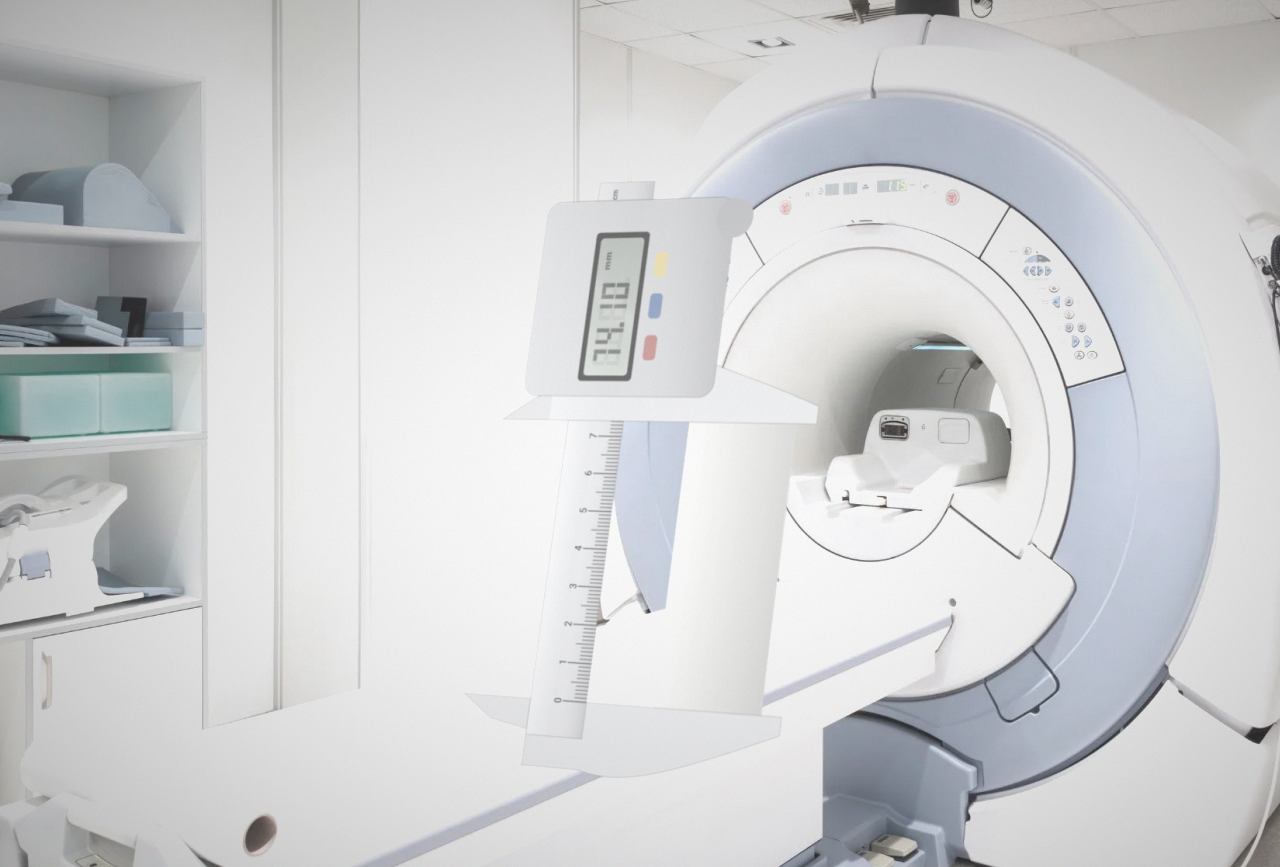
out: **74.10** mm
